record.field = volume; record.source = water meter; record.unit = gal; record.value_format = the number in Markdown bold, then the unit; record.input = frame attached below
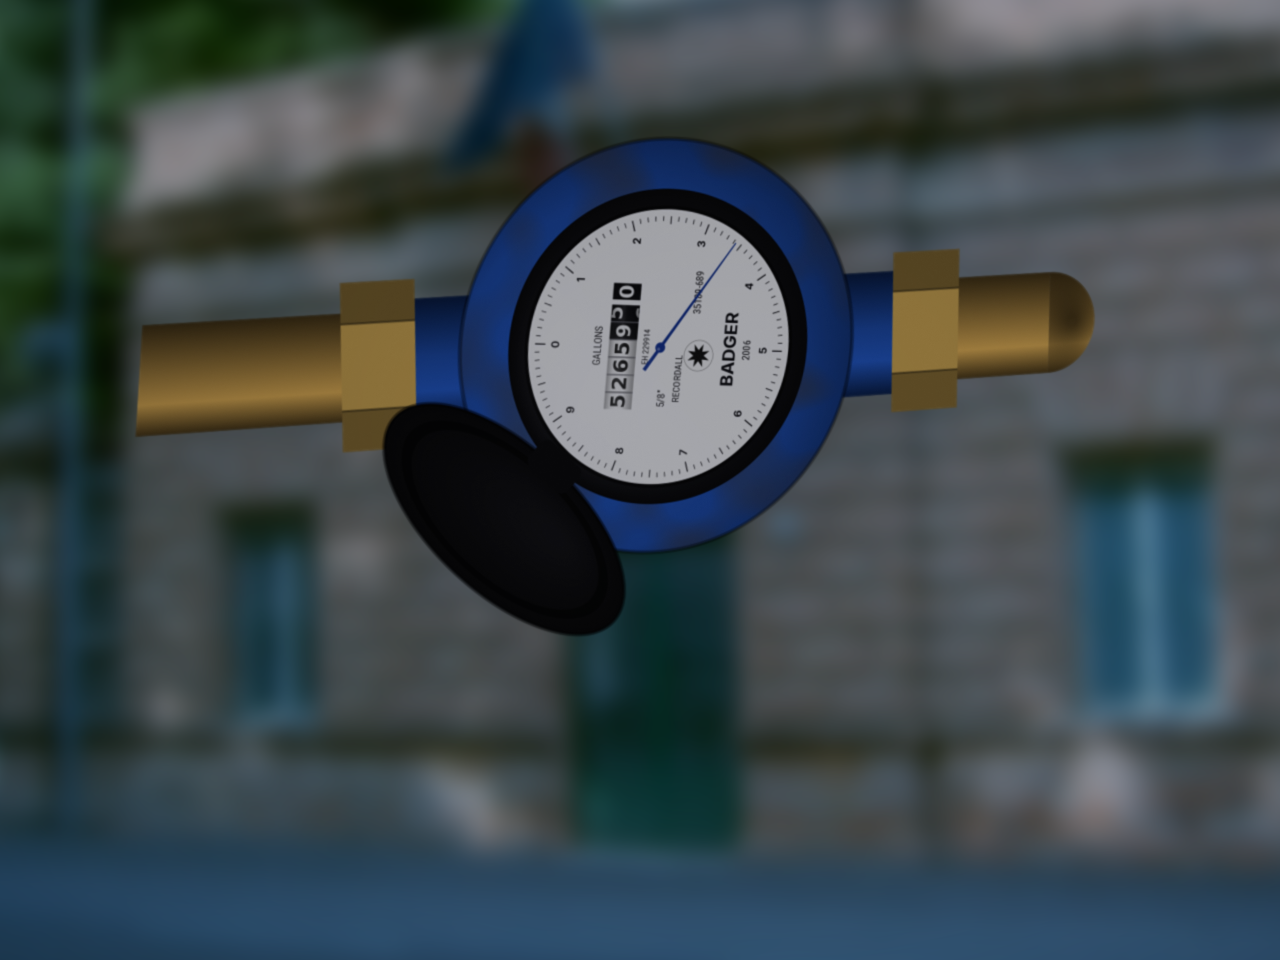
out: **5265953.4** gal
